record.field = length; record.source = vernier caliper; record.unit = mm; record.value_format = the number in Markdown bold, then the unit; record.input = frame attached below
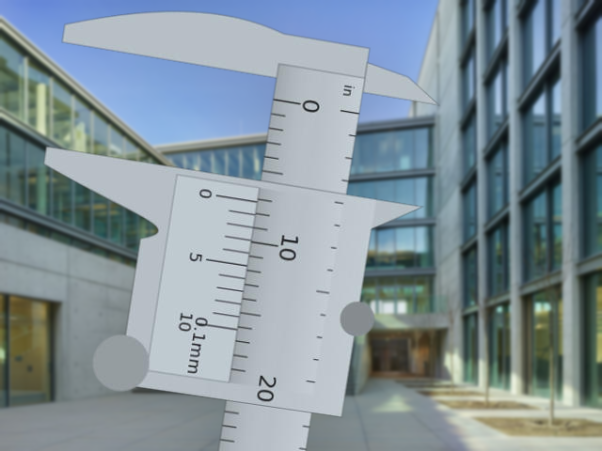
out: **7.2** mm
